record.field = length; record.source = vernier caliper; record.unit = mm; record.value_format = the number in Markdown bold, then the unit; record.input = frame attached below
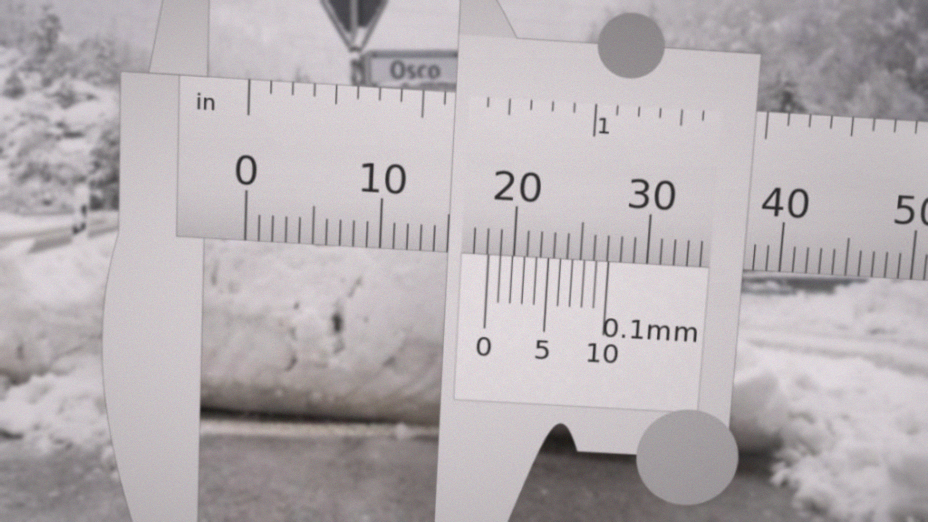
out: **18.1** mm
